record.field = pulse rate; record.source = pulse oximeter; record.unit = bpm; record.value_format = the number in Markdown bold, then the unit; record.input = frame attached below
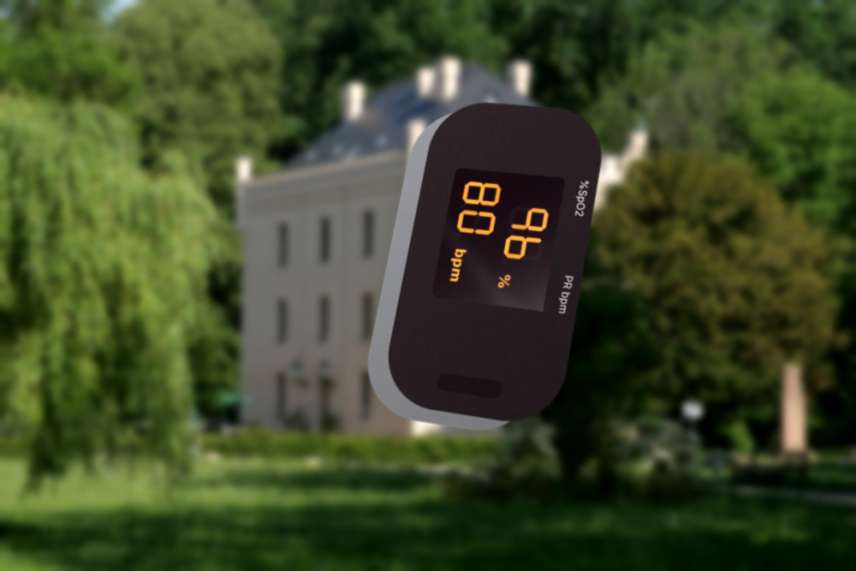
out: **80** bpm
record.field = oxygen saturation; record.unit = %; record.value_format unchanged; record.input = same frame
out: **96** %
